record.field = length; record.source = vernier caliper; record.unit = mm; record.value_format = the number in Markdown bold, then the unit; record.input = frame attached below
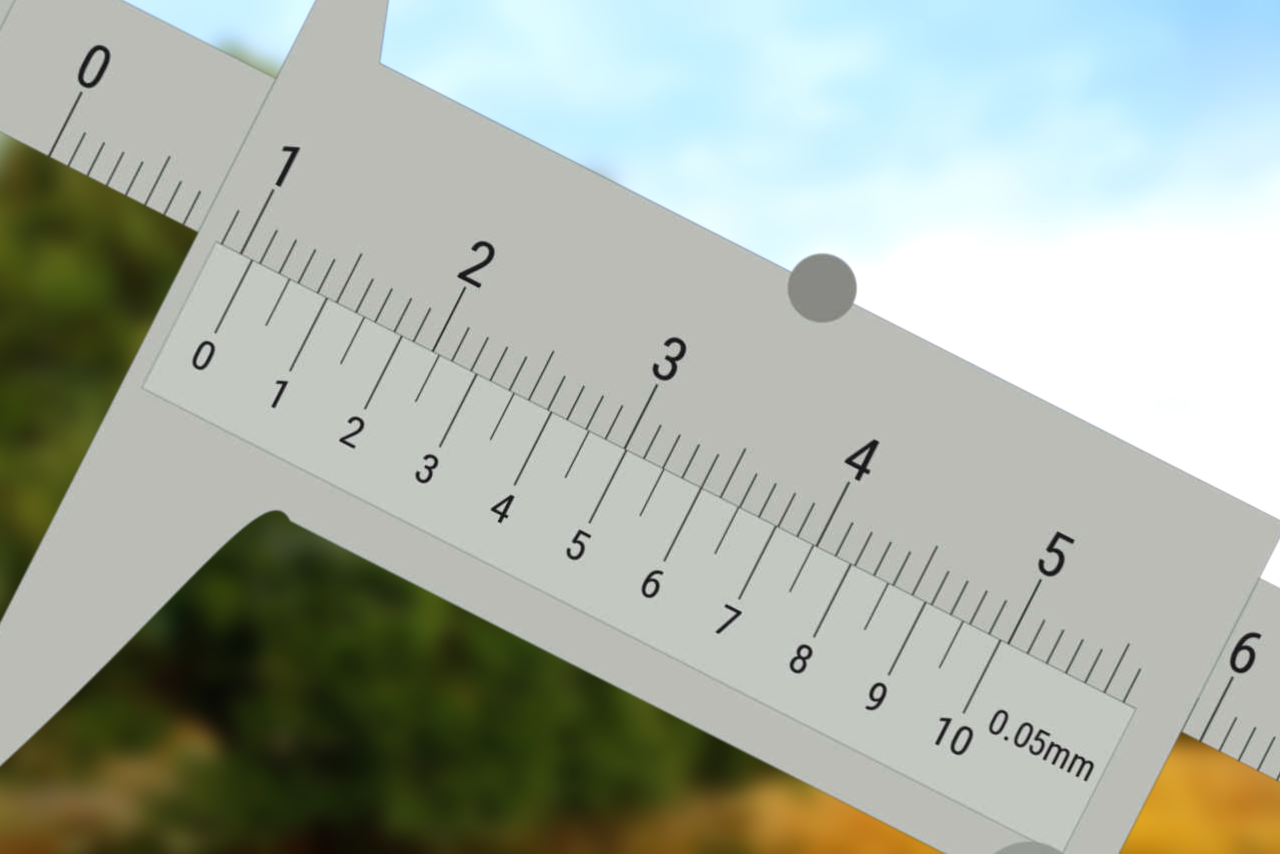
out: **10.6** mm
